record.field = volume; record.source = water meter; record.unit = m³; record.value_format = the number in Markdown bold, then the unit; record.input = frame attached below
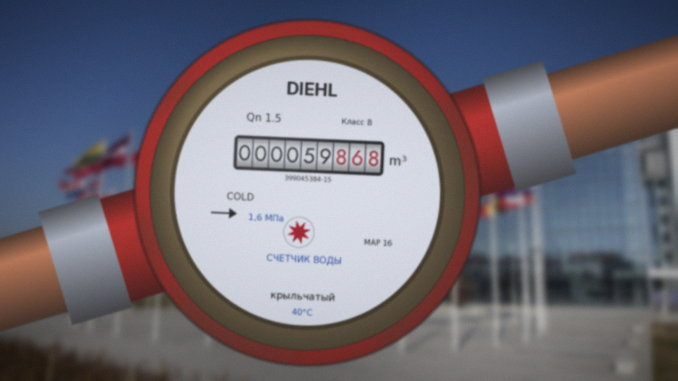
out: **59.868** m³
